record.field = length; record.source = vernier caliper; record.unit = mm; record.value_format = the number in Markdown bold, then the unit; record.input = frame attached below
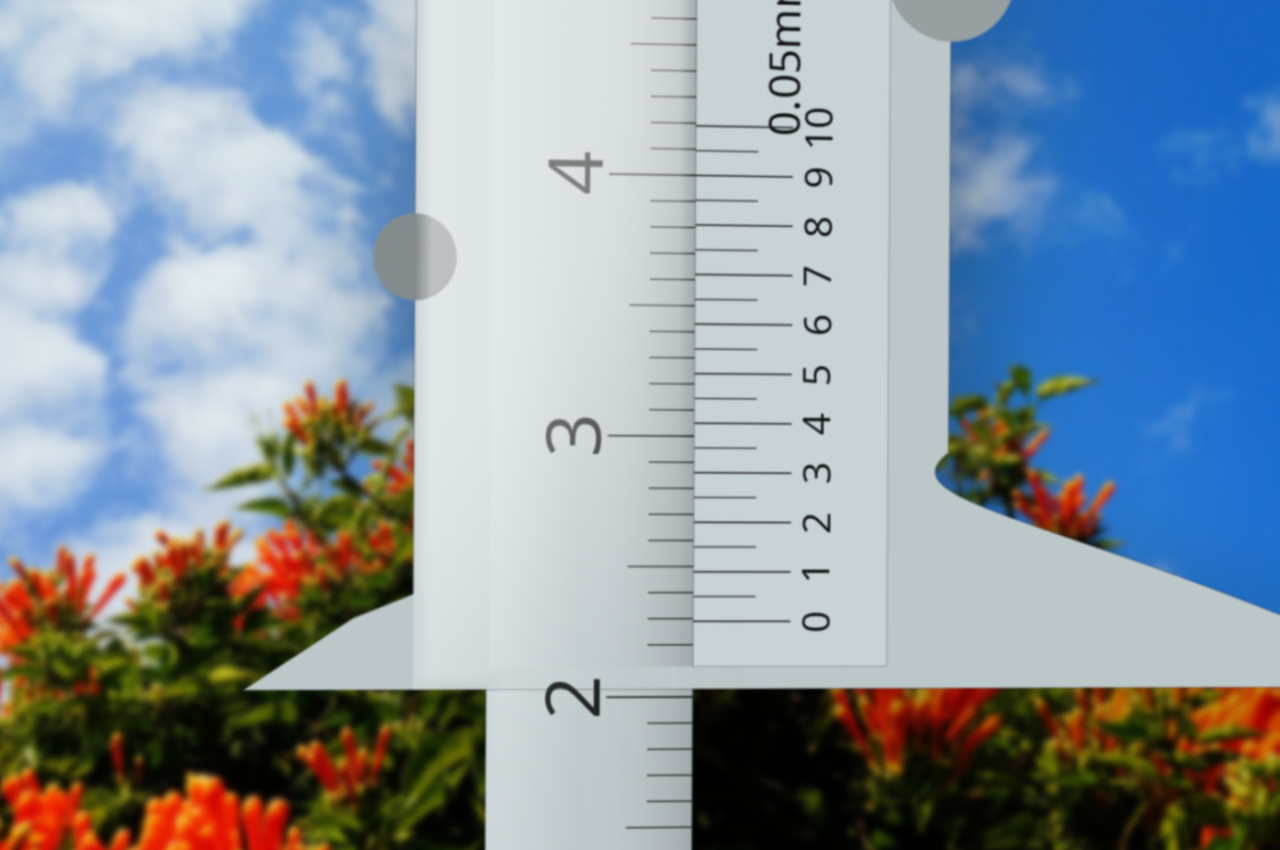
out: **22.9** mm
